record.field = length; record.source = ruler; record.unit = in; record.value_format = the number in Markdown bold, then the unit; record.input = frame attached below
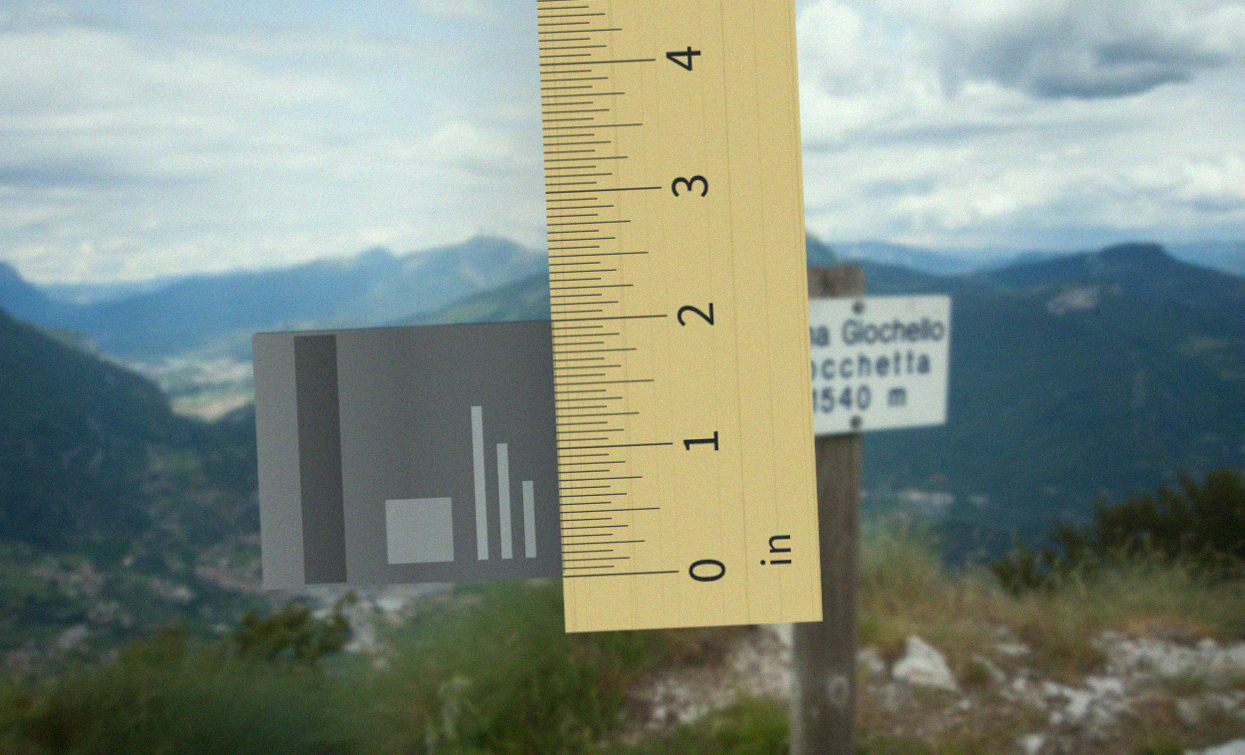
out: **2** in
